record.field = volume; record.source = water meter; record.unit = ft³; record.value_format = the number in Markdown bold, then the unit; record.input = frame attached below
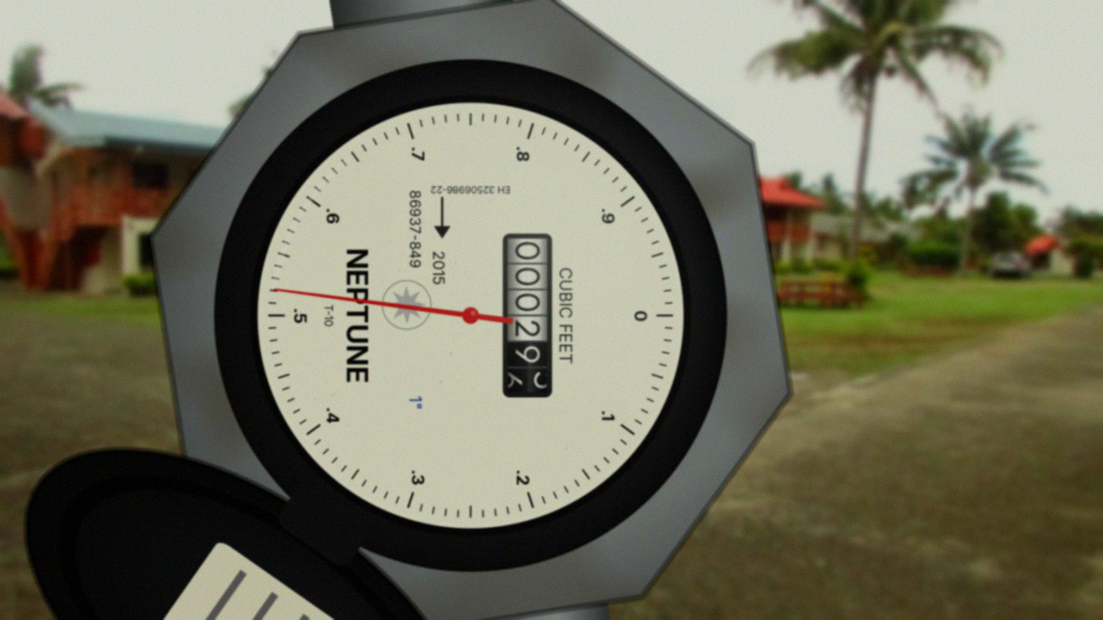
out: **295.52** ft³
